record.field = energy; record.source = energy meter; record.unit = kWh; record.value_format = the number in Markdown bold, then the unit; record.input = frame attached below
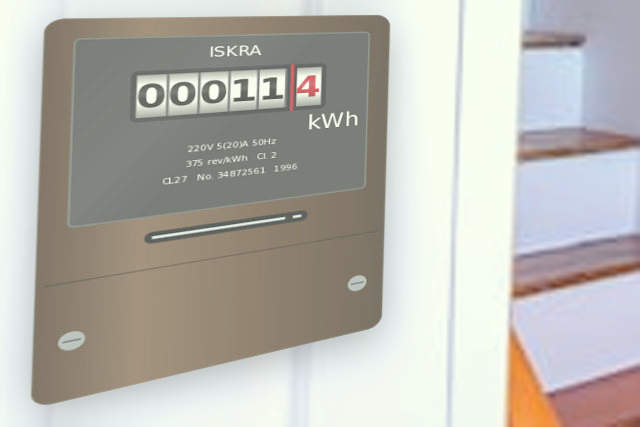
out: **11.4** kWh
